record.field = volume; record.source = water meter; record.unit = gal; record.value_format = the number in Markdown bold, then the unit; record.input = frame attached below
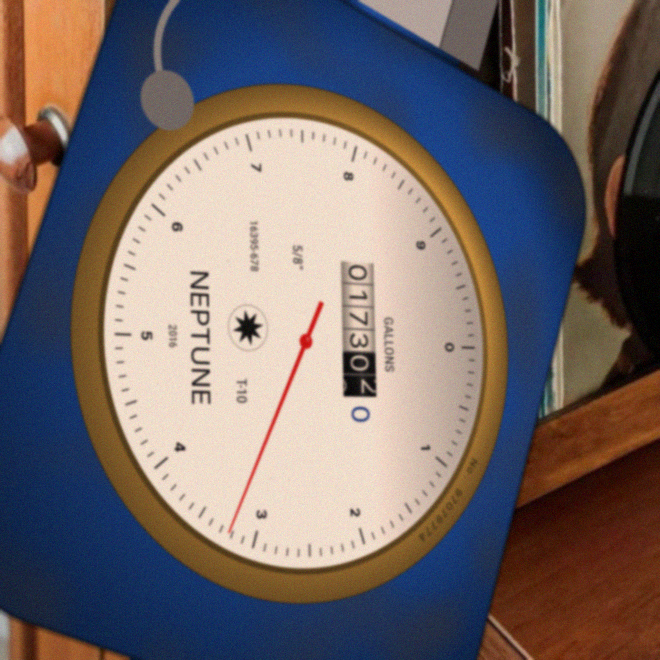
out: **173023.2** gal
